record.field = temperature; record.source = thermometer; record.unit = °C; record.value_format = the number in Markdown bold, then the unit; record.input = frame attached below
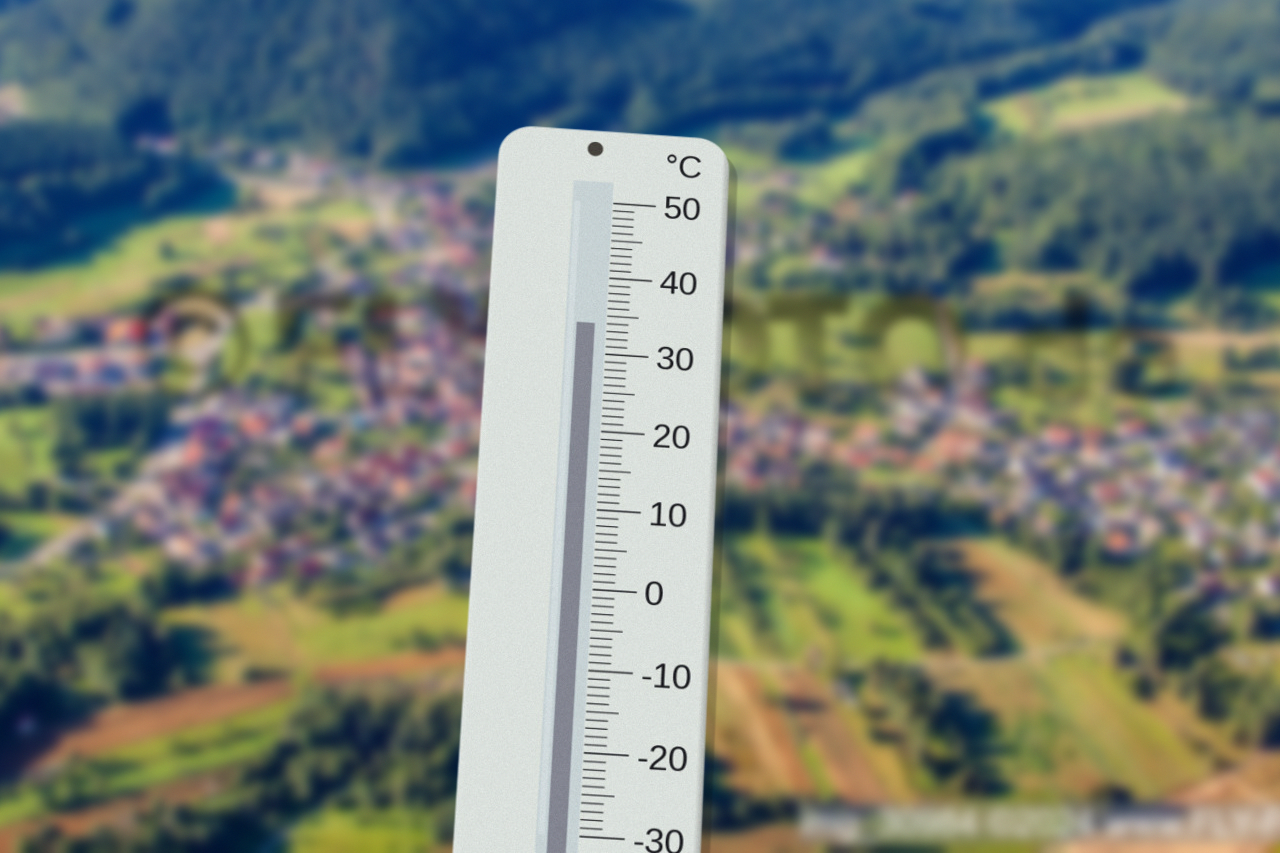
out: **34** °C
